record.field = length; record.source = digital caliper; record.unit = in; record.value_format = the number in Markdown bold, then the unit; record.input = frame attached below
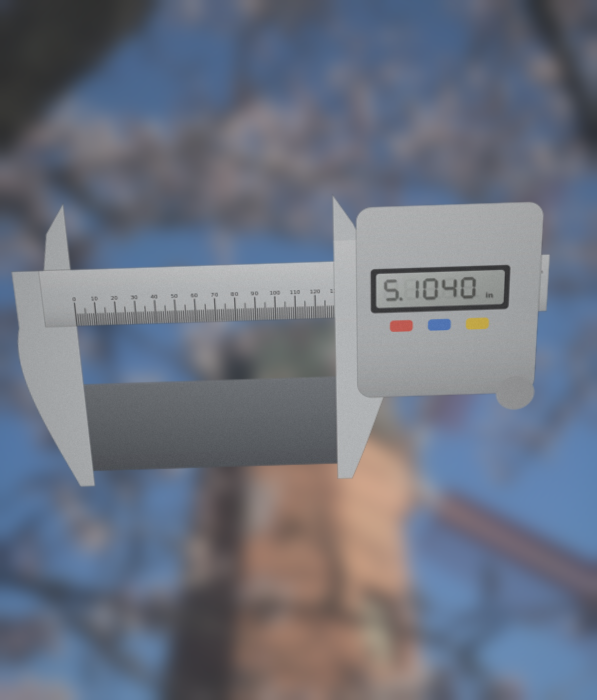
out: **5.1040** in
